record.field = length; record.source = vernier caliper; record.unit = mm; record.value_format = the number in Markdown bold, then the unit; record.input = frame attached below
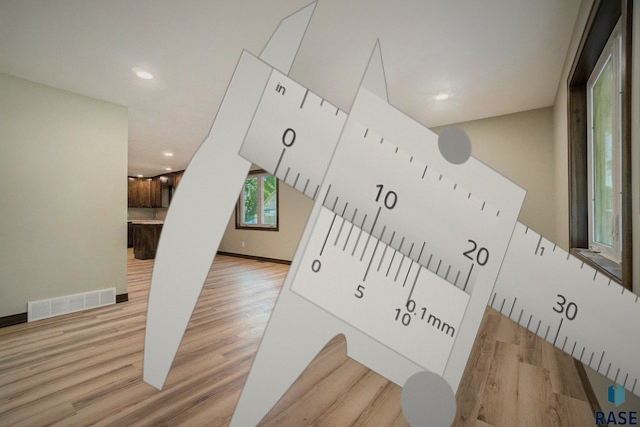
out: **6.4** mm
